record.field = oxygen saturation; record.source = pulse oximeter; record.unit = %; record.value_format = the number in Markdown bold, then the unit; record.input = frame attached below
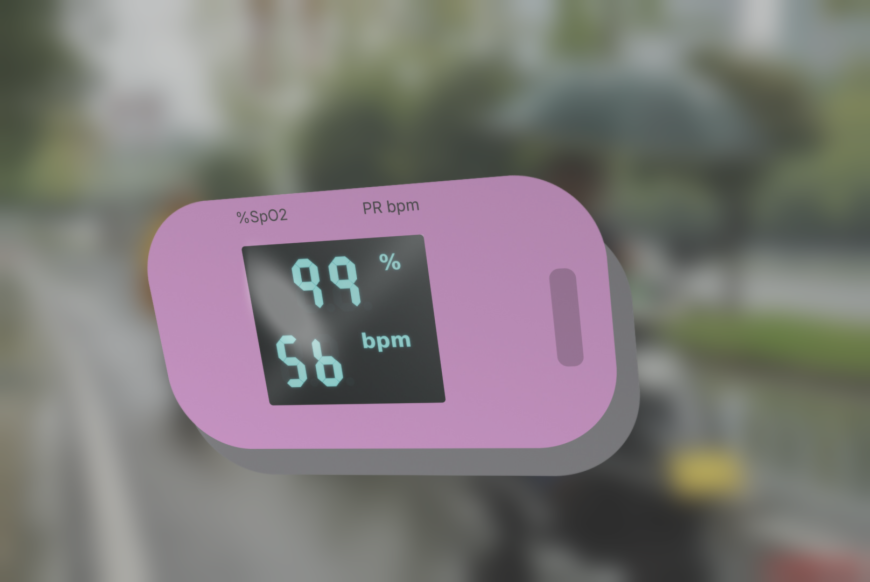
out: **99** %
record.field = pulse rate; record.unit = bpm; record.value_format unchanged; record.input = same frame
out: **56** bpm
